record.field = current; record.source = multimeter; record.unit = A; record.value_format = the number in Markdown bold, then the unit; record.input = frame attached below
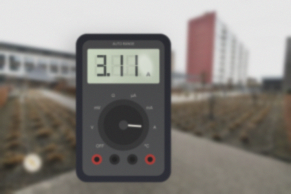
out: **3.11** A
